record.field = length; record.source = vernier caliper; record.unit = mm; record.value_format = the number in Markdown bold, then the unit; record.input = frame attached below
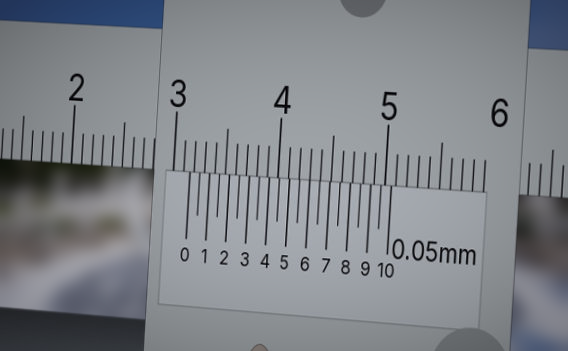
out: **31.6** mm
